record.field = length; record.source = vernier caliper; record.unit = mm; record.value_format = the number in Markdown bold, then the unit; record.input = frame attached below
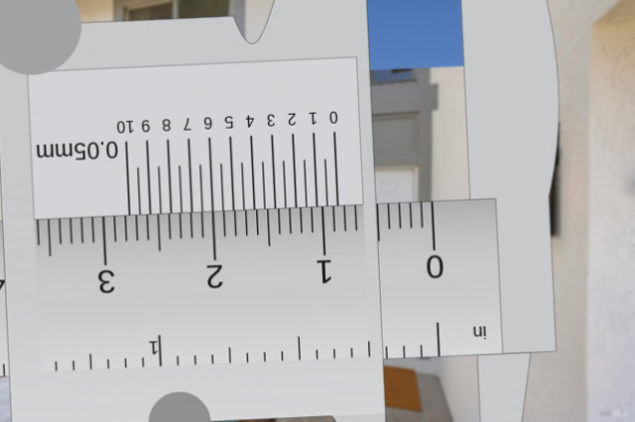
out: **8.6** mm
